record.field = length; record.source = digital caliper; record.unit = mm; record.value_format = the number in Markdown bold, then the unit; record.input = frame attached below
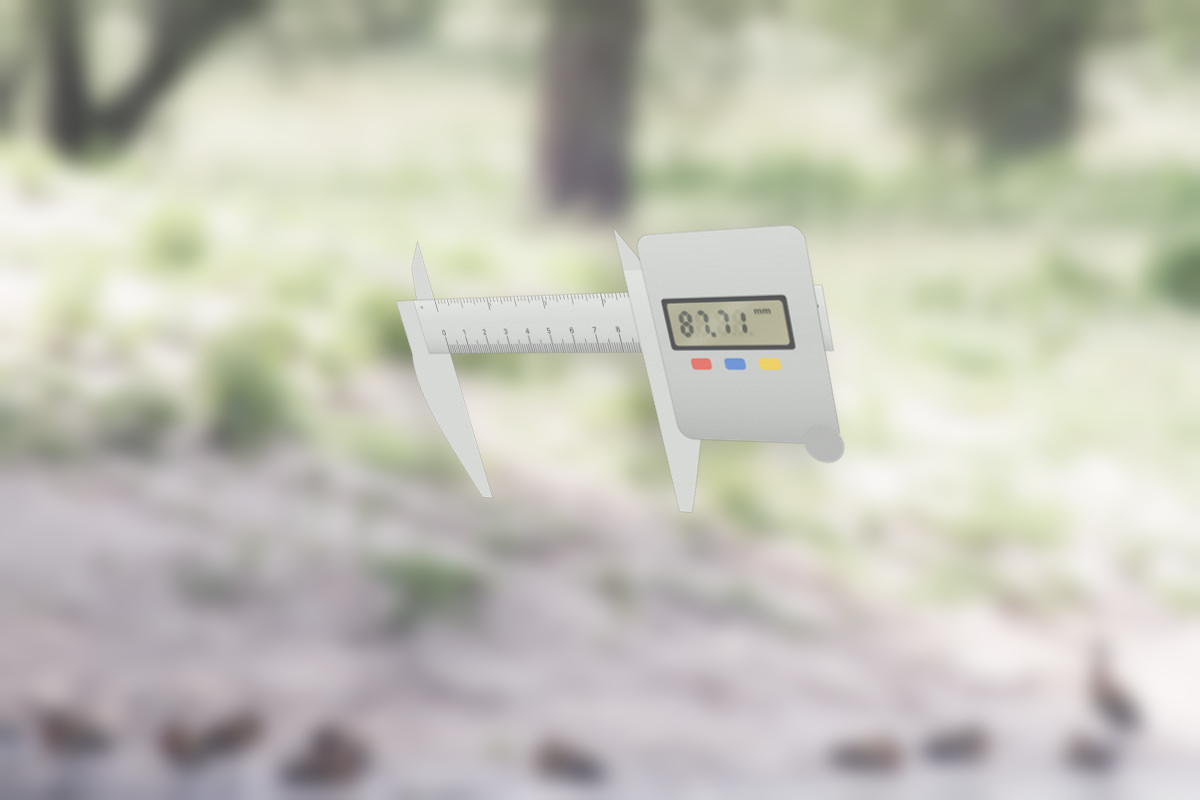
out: **87.71** mm
